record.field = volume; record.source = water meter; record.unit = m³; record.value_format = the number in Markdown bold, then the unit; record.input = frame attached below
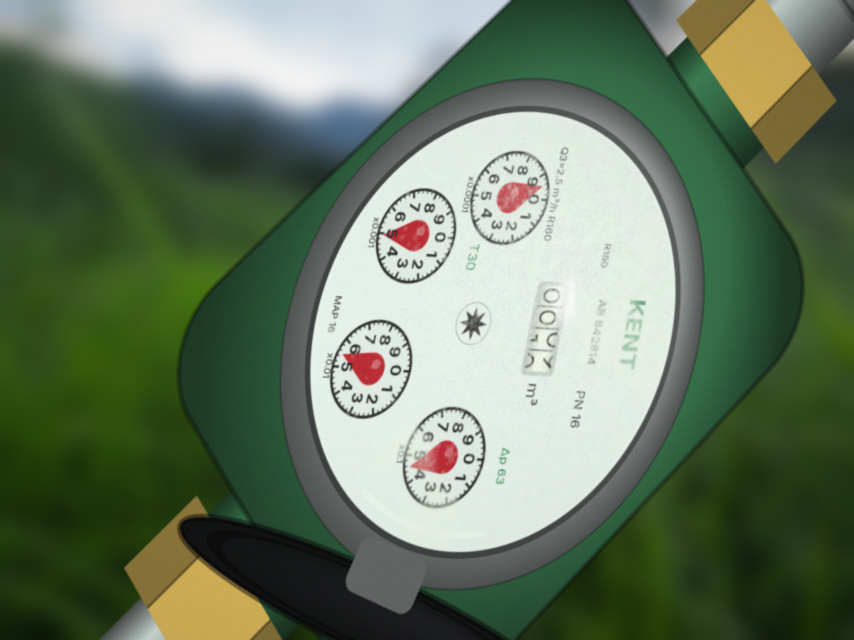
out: **9.4549** m³
